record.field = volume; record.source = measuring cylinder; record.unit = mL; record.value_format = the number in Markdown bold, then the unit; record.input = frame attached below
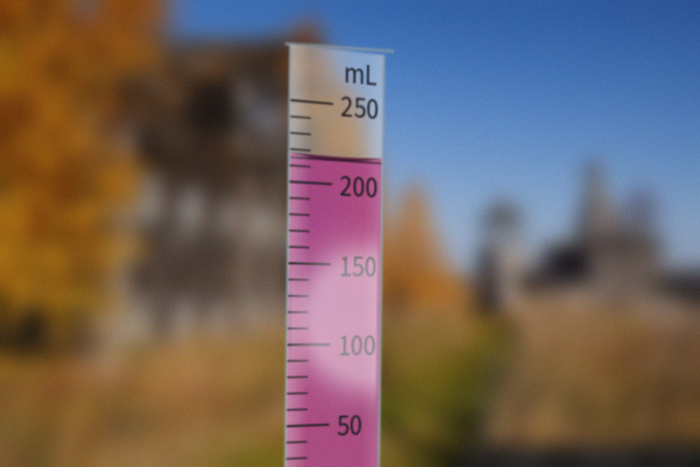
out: **215** mL
